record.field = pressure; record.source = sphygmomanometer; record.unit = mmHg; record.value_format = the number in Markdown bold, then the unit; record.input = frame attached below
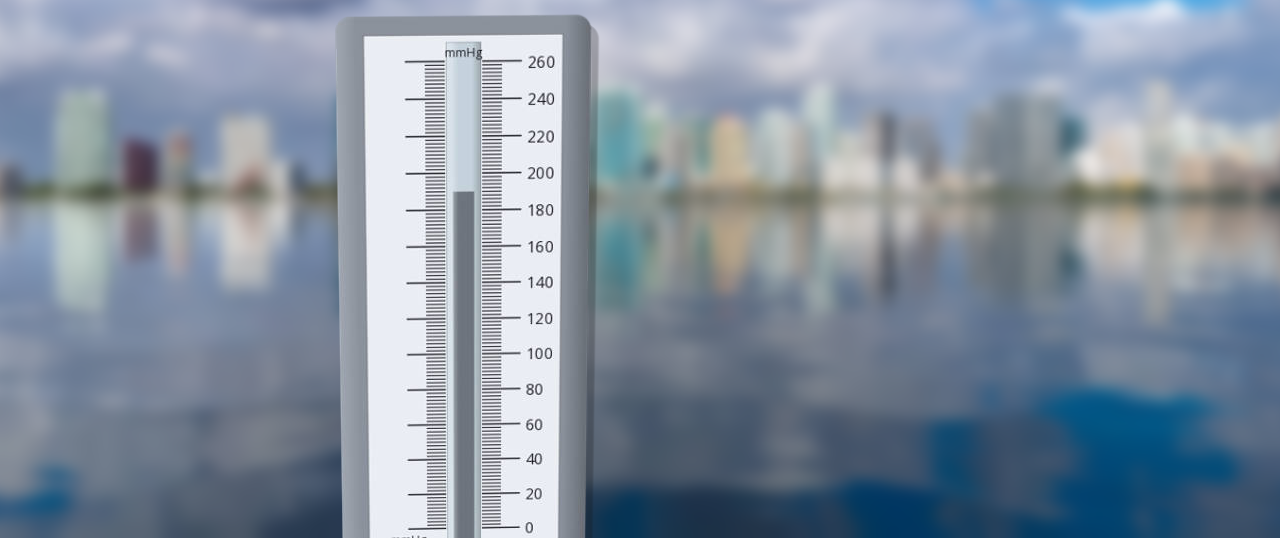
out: **190** mmHg
